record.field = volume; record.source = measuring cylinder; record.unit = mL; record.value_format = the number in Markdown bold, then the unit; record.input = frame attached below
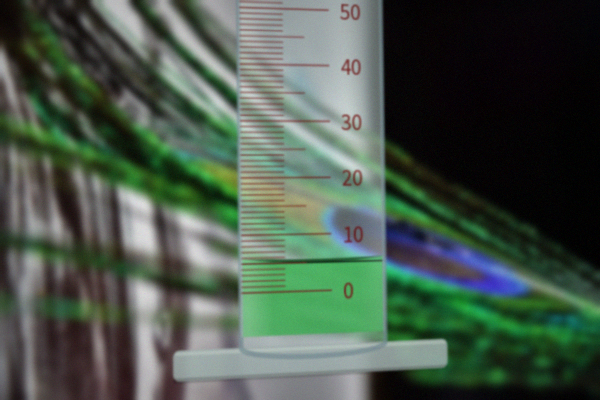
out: **5** mL
